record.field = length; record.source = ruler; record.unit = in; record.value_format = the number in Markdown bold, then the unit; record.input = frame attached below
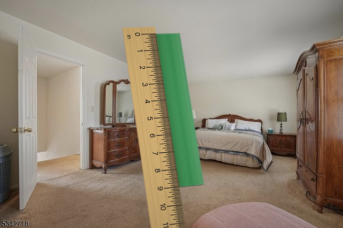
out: **9** in
